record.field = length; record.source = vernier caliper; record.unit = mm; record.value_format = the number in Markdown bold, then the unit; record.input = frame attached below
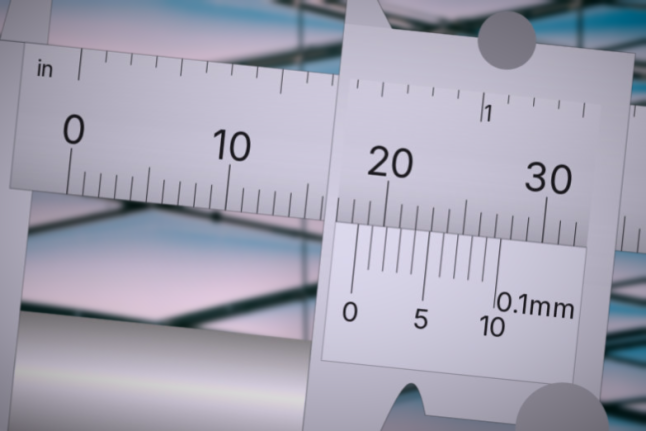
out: **18.4** mm
